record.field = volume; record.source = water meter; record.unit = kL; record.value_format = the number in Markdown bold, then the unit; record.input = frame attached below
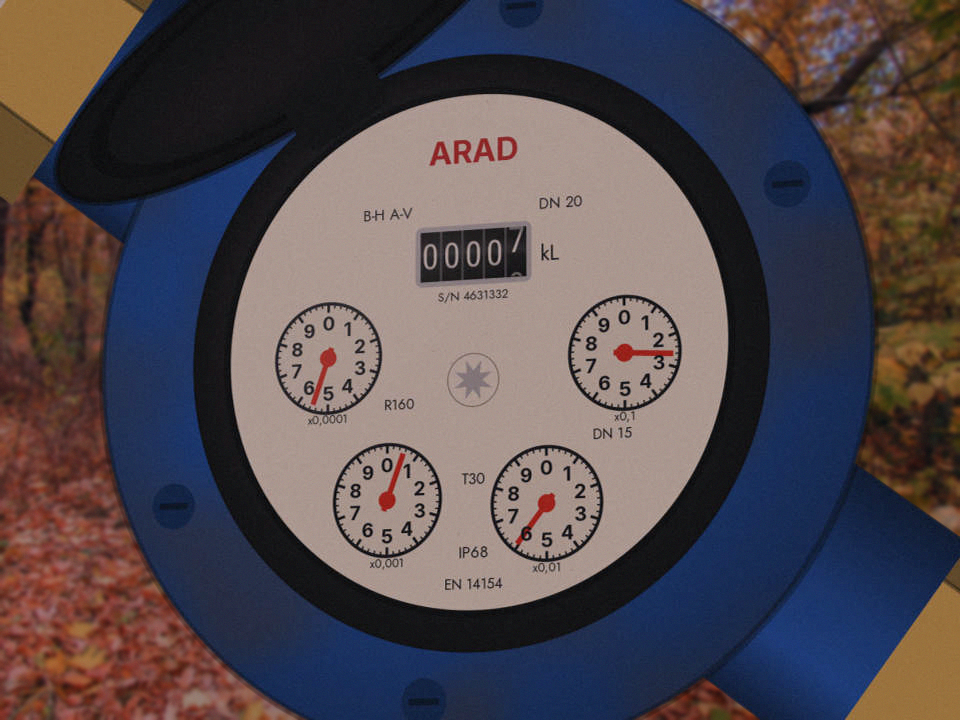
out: **7.2605** kL
